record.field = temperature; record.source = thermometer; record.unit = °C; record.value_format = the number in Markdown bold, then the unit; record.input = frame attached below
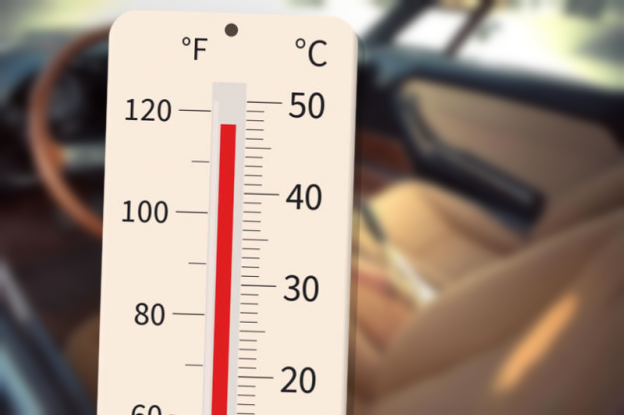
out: **47.5** °C
